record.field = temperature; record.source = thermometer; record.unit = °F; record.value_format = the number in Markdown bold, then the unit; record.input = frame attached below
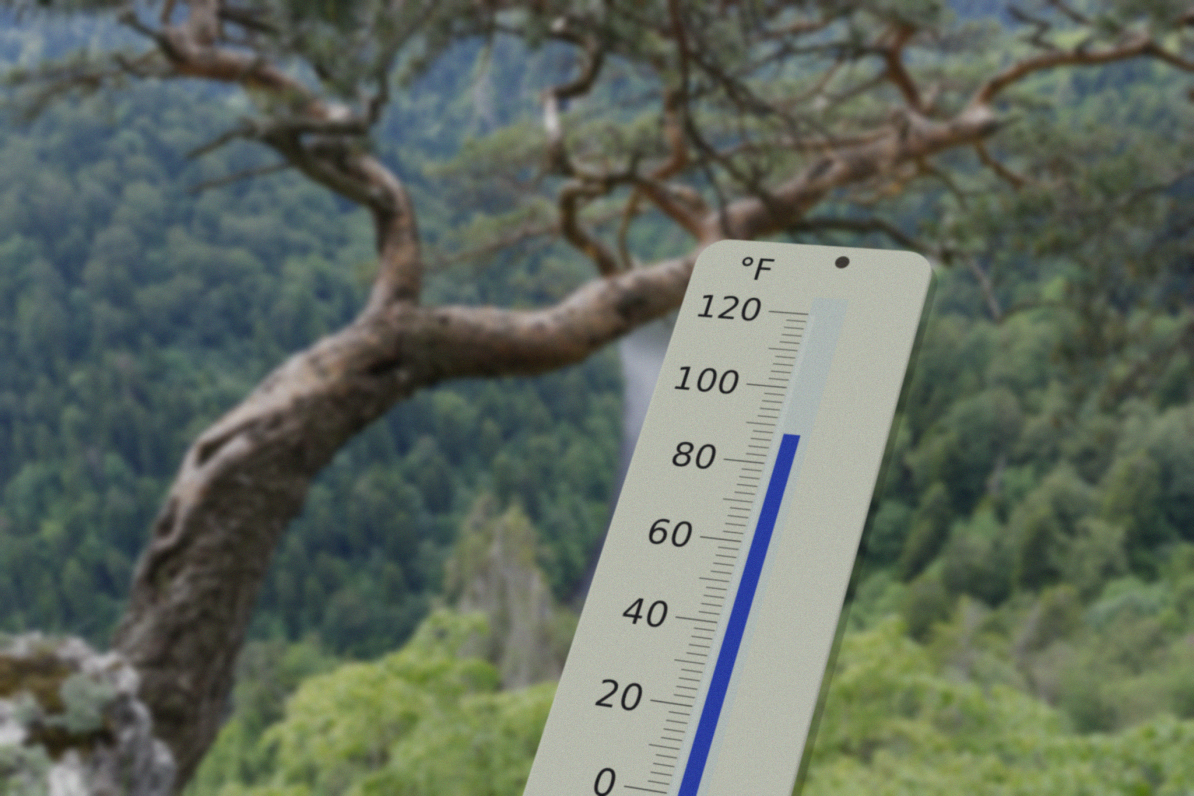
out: **88** °F
